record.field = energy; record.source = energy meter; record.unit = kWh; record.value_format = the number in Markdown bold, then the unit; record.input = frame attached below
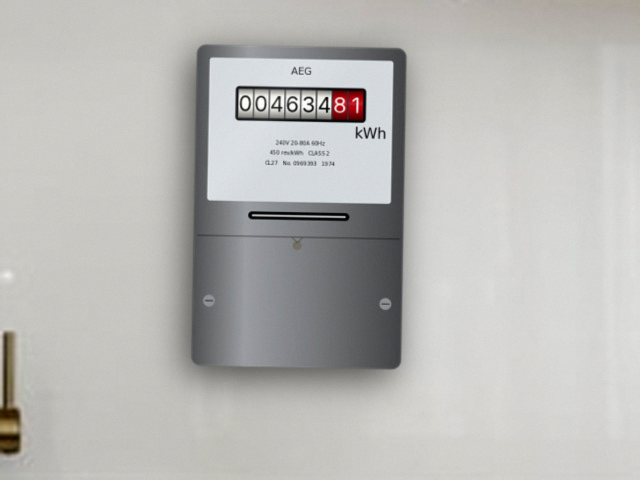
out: **4634.81** kWh
